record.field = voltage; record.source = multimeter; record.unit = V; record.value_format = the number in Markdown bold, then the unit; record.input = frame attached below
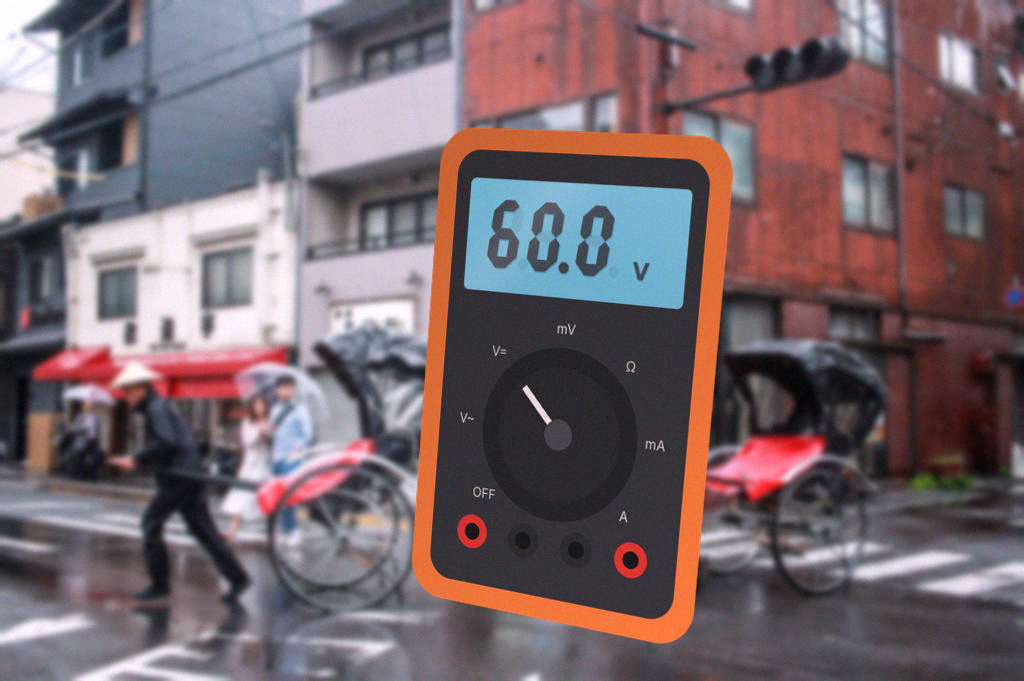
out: **60.0** V
